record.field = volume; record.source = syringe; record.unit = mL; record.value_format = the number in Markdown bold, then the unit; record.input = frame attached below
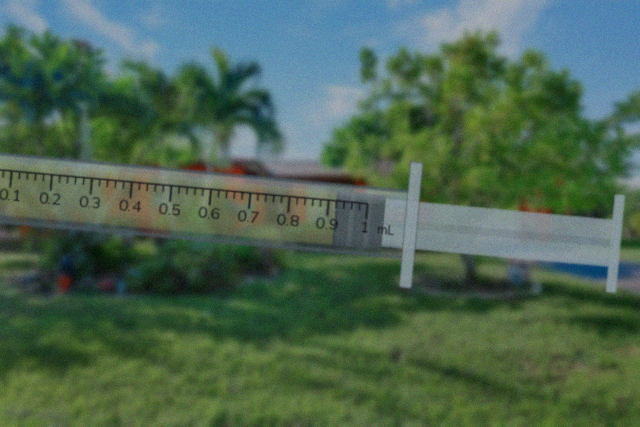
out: **0.92** mL
